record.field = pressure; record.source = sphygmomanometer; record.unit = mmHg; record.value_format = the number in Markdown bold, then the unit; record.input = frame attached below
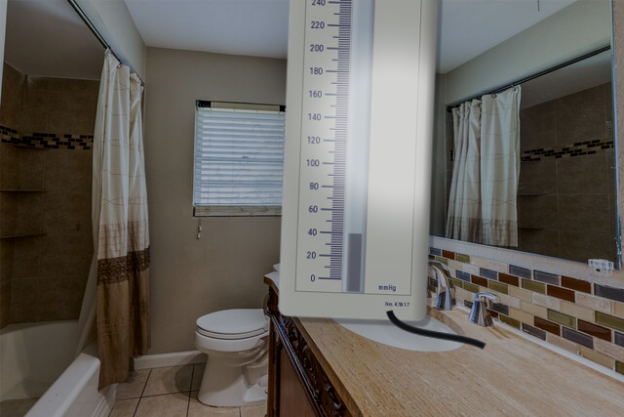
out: **40** mmHg
